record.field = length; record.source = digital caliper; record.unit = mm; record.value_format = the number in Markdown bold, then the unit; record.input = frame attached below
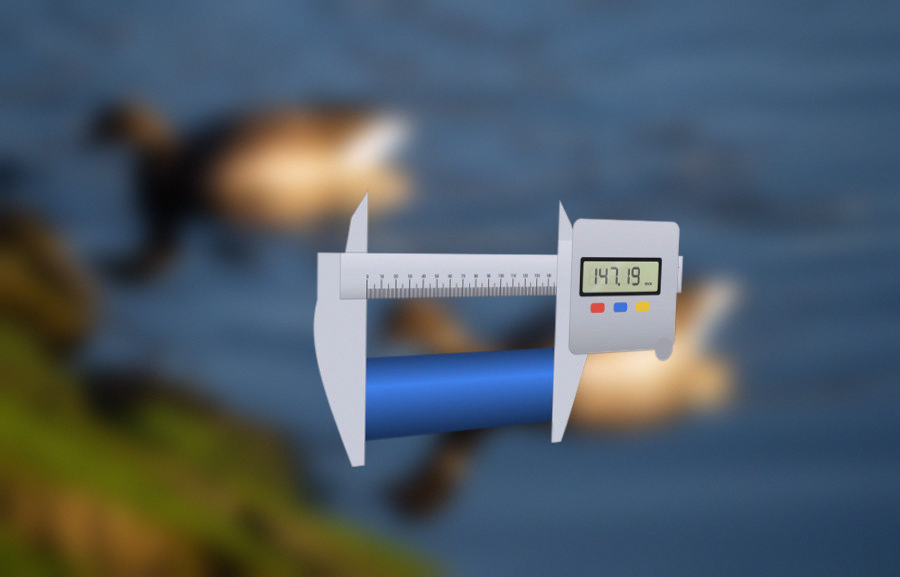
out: **147.19** mm
